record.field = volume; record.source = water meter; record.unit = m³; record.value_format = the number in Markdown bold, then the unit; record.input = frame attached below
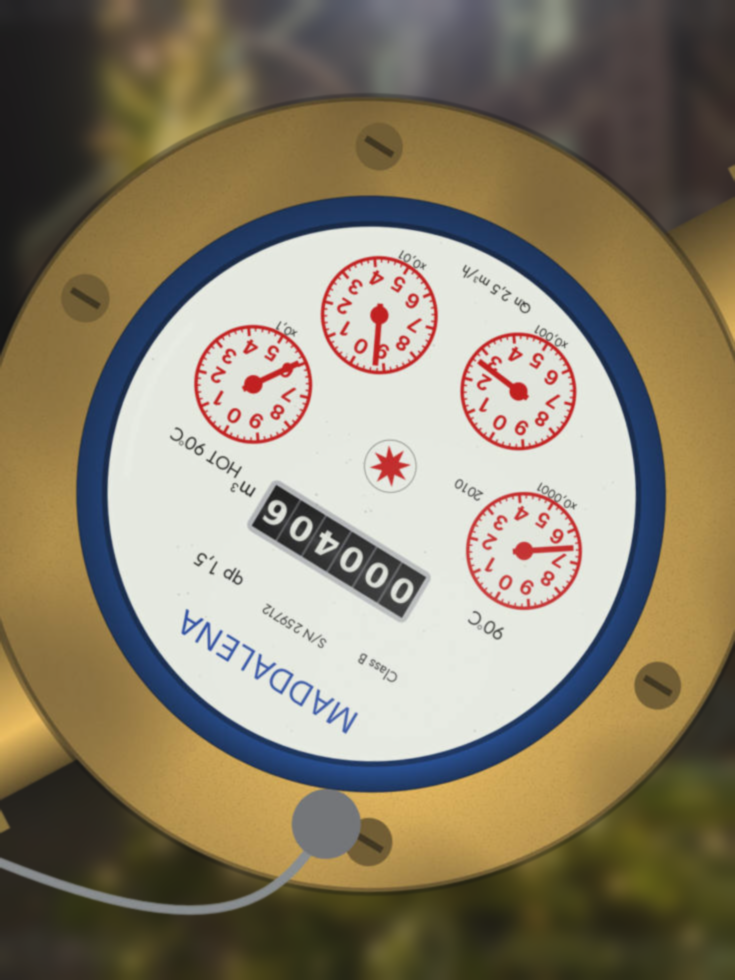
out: **406.5926** m³
